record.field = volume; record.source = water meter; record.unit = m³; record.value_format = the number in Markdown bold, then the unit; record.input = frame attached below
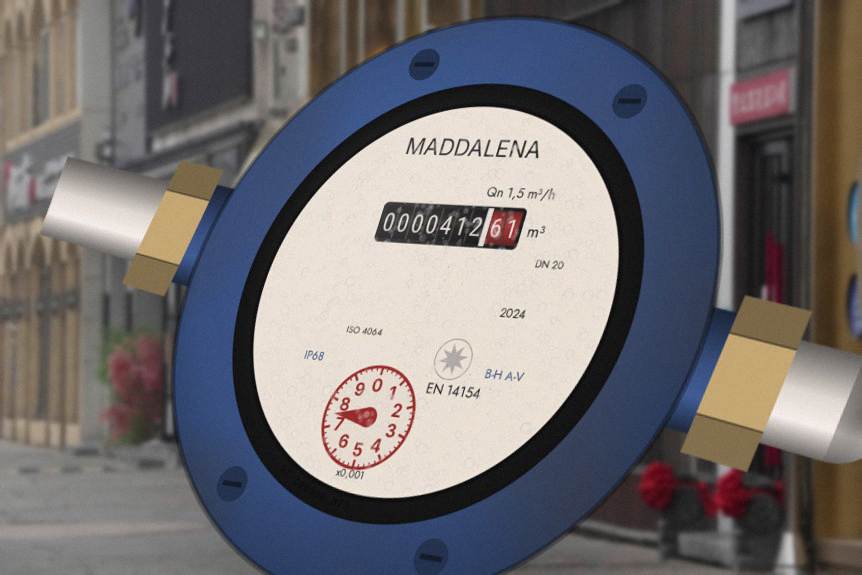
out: **412.617** m³
